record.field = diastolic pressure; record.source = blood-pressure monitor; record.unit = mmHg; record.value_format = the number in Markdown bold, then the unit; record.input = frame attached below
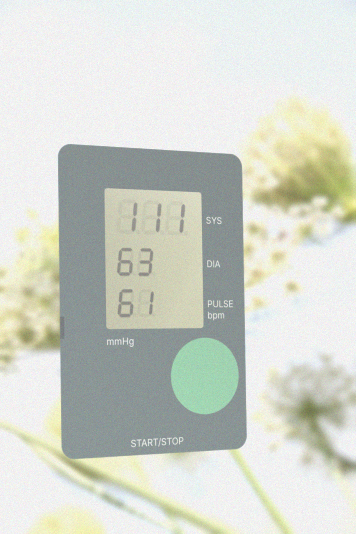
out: **63** mmHg
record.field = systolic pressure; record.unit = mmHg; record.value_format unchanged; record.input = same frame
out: **111** mmHg
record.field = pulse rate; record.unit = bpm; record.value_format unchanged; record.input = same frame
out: **61** bpm
